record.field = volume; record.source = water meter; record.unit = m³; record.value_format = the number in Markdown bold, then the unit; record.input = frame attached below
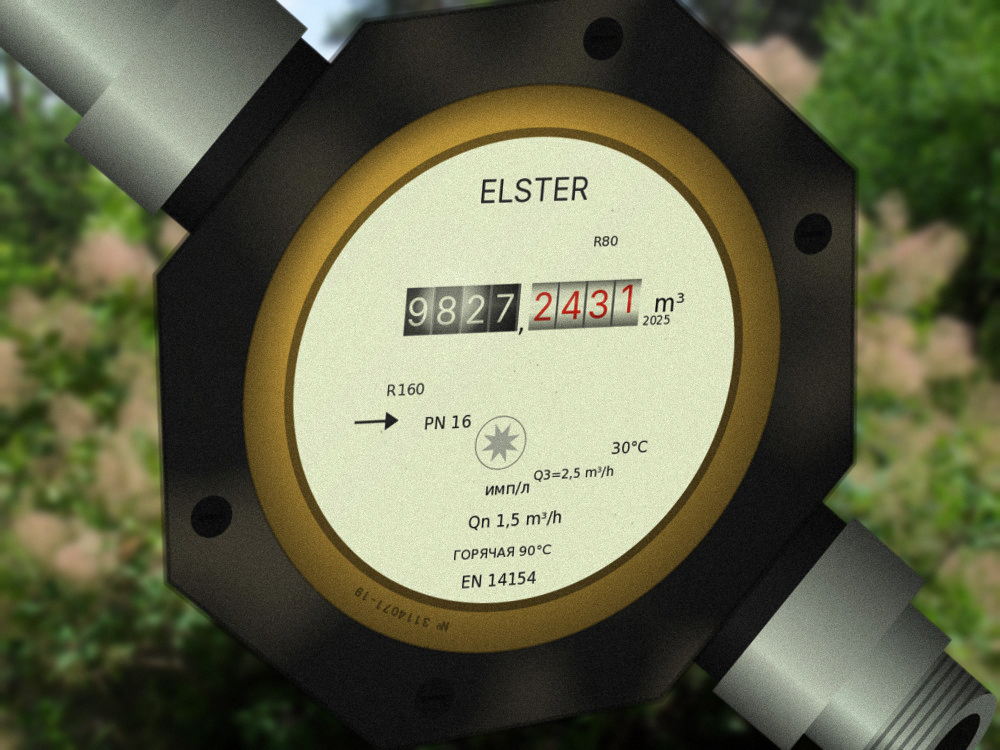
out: **9827.2431** m³
